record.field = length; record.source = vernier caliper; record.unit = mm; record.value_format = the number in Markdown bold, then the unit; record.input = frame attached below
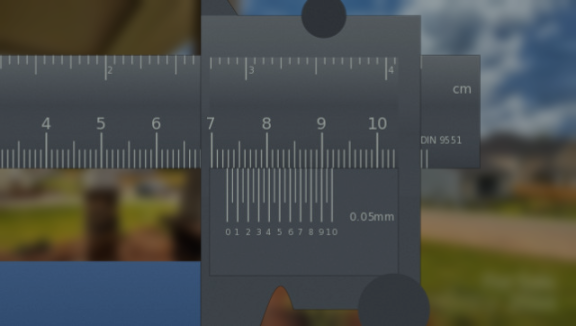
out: **72.8** mm
